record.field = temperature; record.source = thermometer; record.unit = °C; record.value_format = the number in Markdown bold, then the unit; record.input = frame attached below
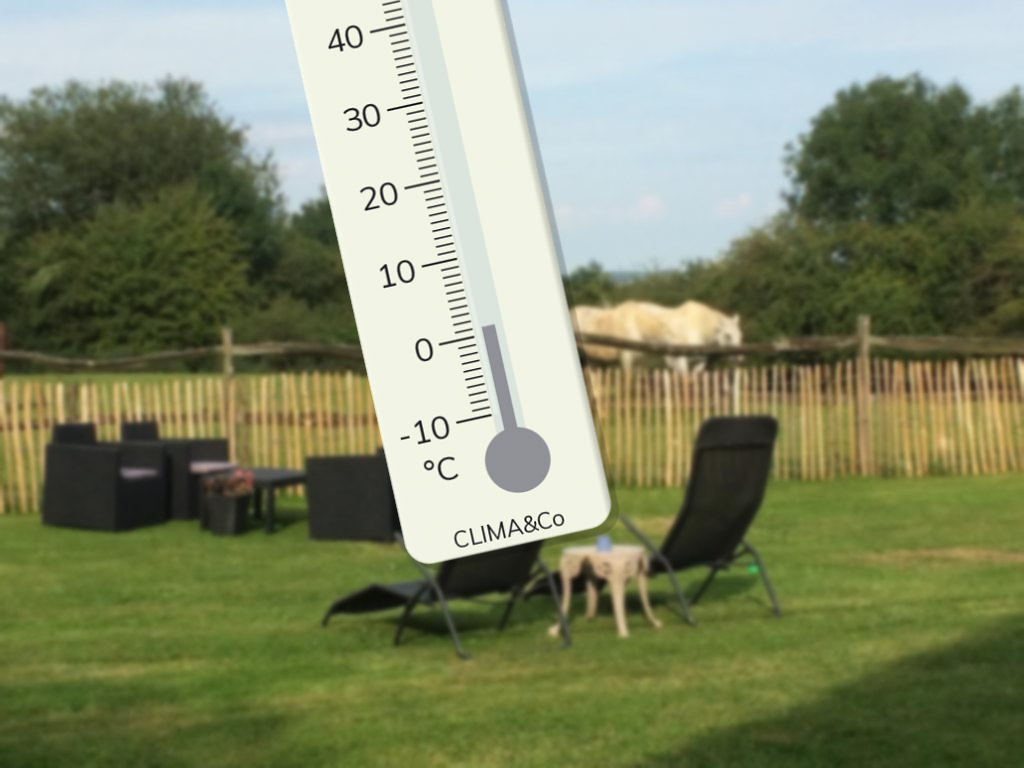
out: **1** °C
